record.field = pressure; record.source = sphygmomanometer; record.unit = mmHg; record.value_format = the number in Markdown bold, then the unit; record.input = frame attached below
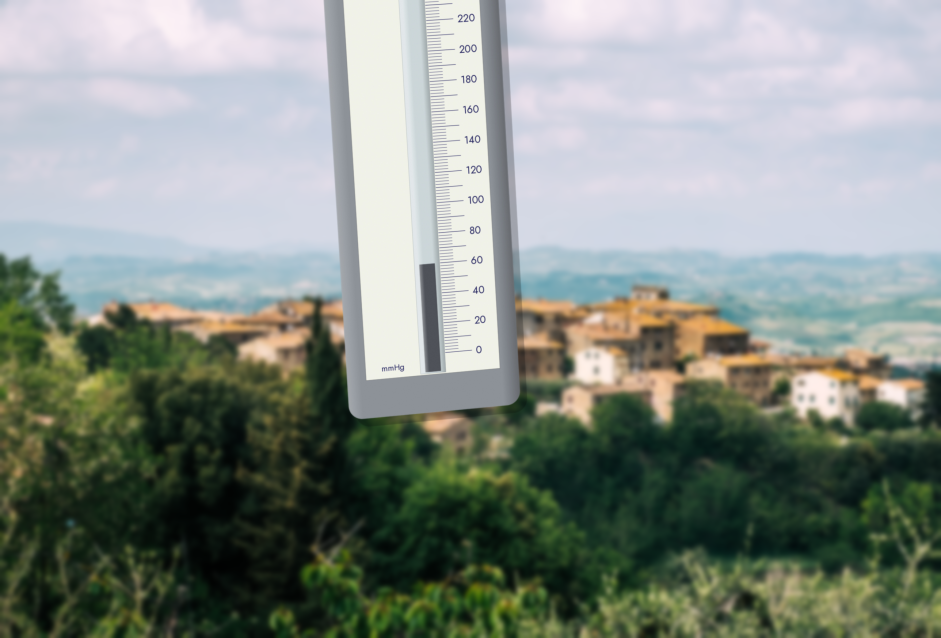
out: **60** mmHg
